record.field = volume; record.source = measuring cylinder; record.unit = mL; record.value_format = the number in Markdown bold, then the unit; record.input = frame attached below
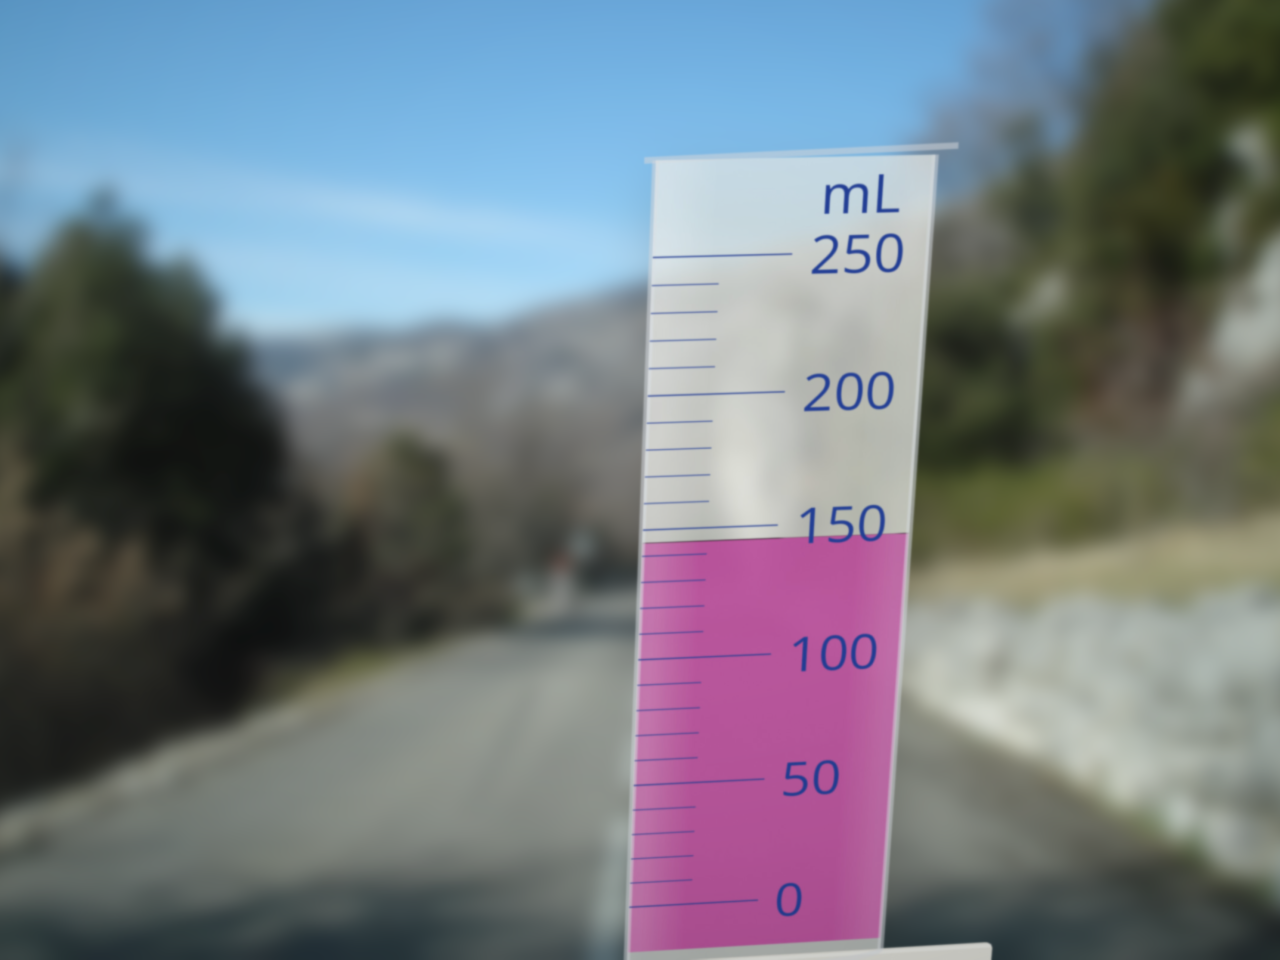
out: **145** mL
